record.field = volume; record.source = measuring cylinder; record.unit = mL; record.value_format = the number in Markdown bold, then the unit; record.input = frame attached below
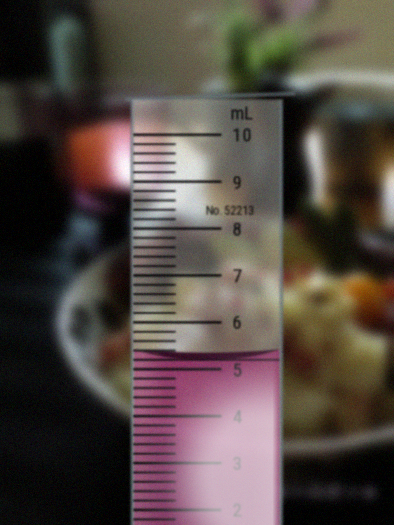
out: **5.2** mL
